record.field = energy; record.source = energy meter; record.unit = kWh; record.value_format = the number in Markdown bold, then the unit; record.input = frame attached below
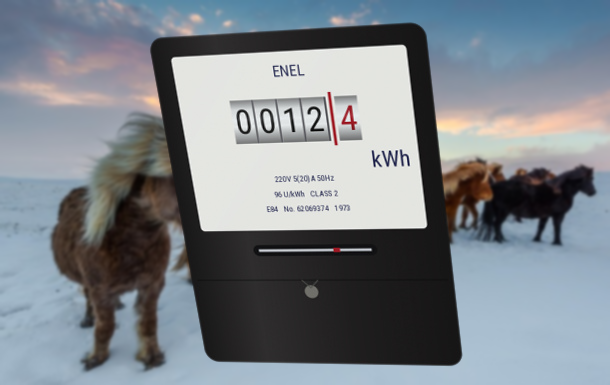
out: **12.4** kWh
